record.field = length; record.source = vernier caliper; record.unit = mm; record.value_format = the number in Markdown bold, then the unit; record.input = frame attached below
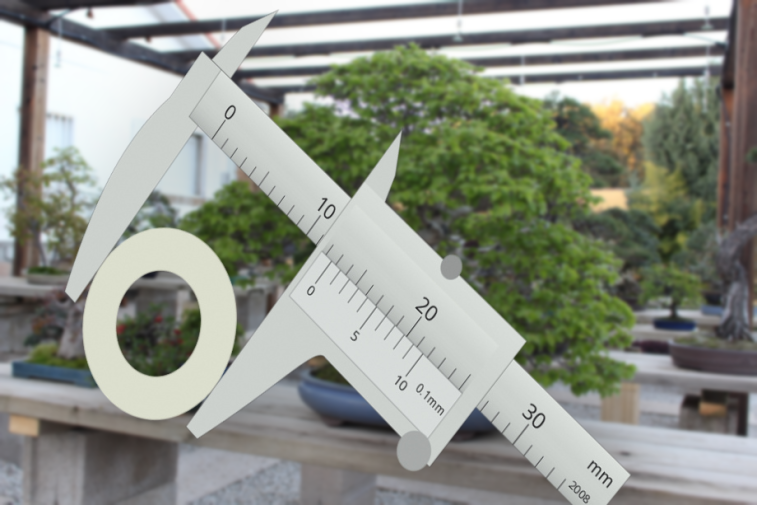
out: **12.6** mm
